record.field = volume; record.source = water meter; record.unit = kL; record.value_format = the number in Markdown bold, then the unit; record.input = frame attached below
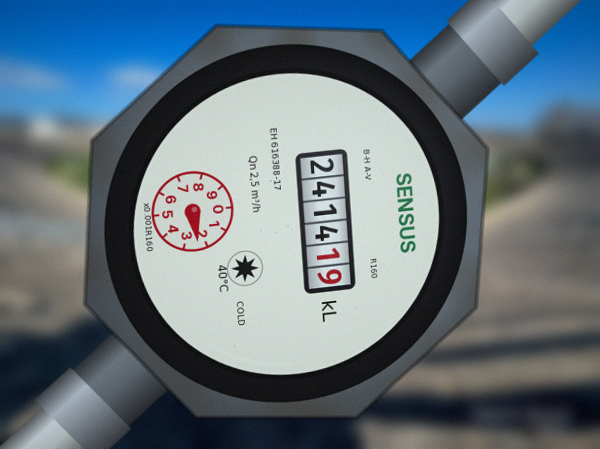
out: **2414.192** kL
